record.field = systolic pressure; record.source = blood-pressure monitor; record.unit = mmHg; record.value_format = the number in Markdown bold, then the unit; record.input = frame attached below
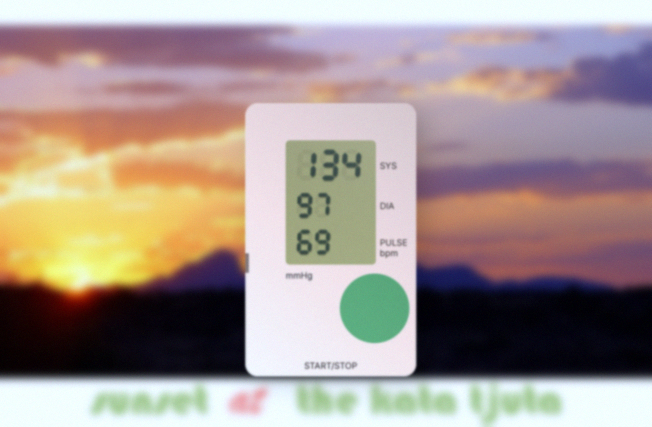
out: **134** mmHg
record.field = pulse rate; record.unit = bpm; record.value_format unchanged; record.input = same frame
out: **69** bpm
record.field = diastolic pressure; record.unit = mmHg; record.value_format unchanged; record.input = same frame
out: **97** mmHg
